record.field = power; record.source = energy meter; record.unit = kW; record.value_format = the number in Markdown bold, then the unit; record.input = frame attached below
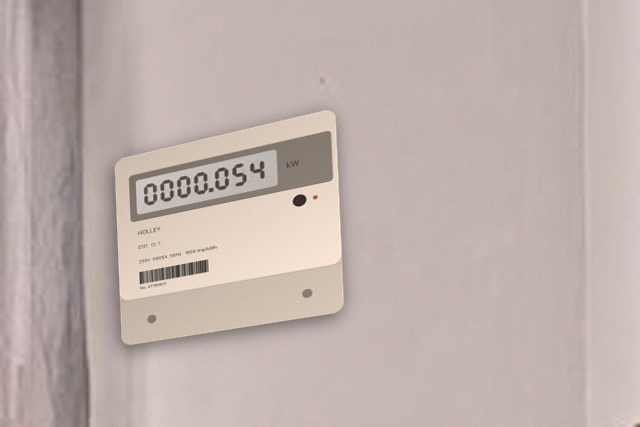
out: **0.054** kW
